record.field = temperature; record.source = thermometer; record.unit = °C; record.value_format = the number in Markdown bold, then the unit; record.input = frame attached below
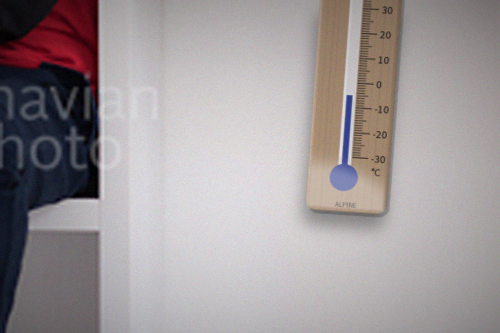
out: **-5** °C
